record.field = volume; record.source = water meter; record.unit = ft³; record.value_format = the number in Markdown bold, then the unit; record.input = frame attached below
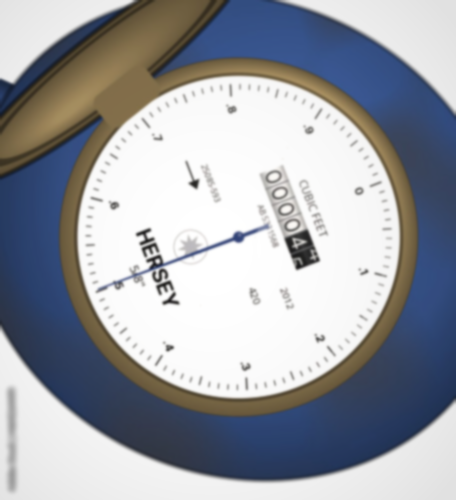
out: **44.50** ft³
